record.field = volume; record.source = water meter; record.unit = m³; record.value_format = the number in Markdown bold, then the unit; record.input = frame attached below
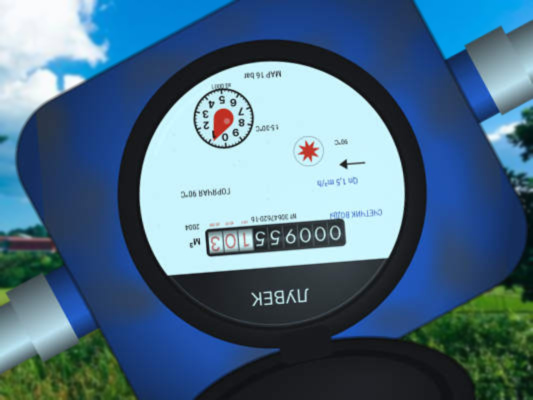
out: **955.1030** m³
